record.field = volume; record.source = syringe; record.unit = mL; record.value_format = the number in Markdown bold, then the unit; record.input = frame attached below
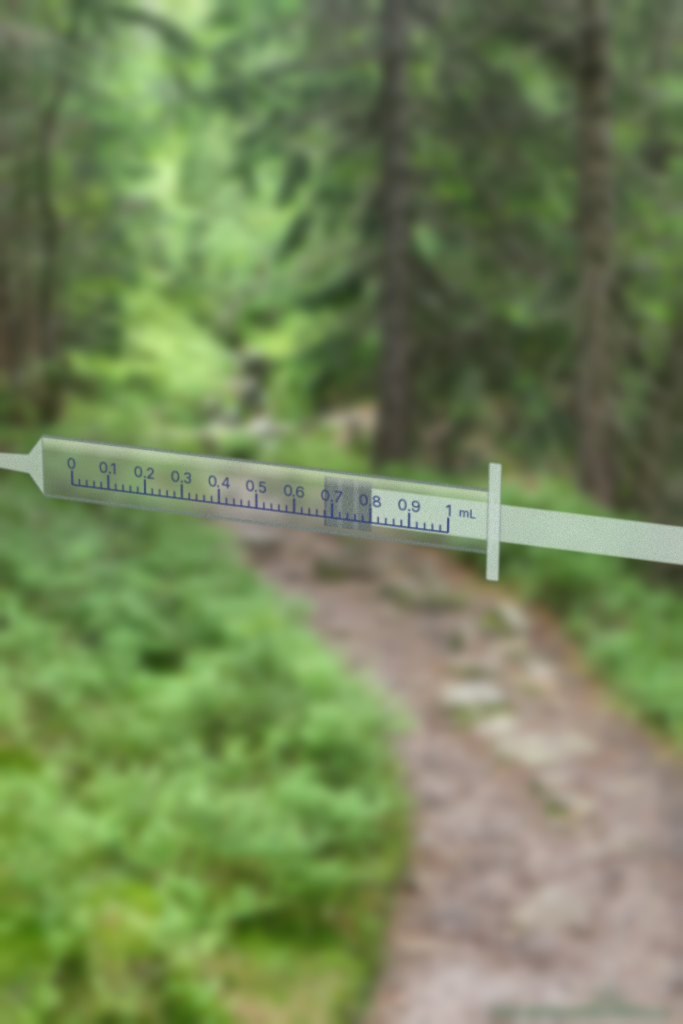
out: **0.68** mL
